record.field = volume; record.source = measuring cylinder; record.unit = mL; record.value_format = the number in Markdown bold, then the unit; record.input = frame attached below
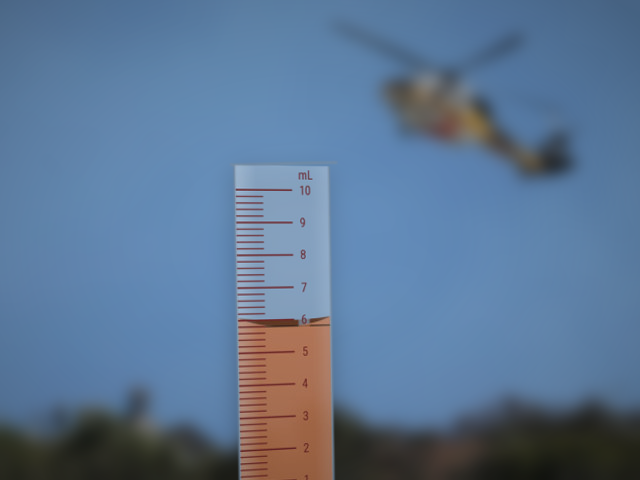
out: **5.8** mL
